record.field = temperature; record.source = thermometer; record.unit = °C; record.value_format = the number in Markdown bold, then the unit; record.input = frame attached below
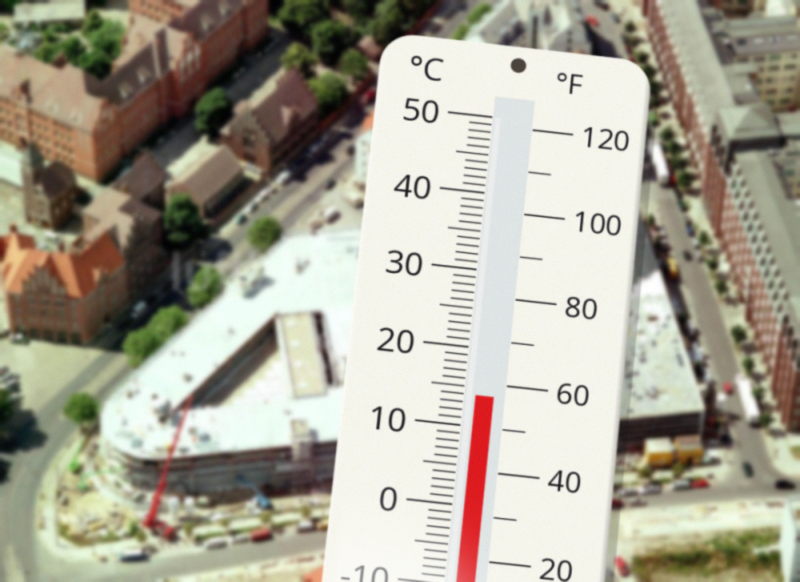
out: **14** °C
